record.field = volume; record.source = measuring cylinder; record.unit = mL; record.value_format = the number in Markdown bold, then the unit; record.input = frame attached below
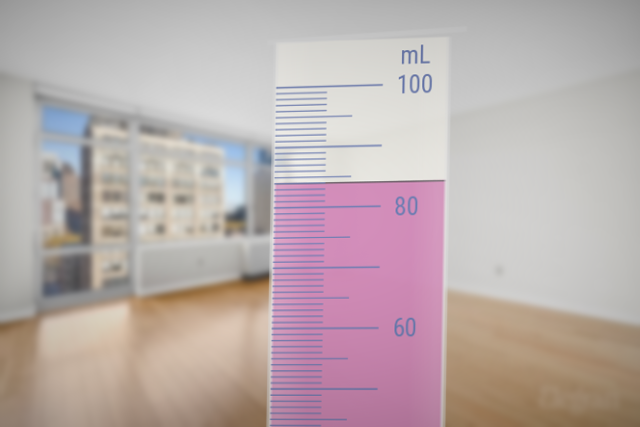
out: **84** mL
